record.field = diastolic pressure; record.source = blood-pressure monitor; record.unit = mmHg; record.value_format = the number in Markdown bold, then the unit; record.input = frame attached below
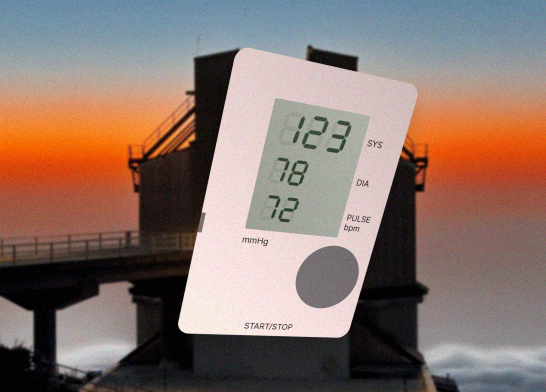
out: **78** mmHg
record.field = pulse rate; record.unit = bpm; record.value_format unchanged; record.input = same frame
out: **72** bpm
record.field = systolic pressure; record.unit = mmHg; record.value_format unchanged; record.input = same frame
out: **123** mmHg
